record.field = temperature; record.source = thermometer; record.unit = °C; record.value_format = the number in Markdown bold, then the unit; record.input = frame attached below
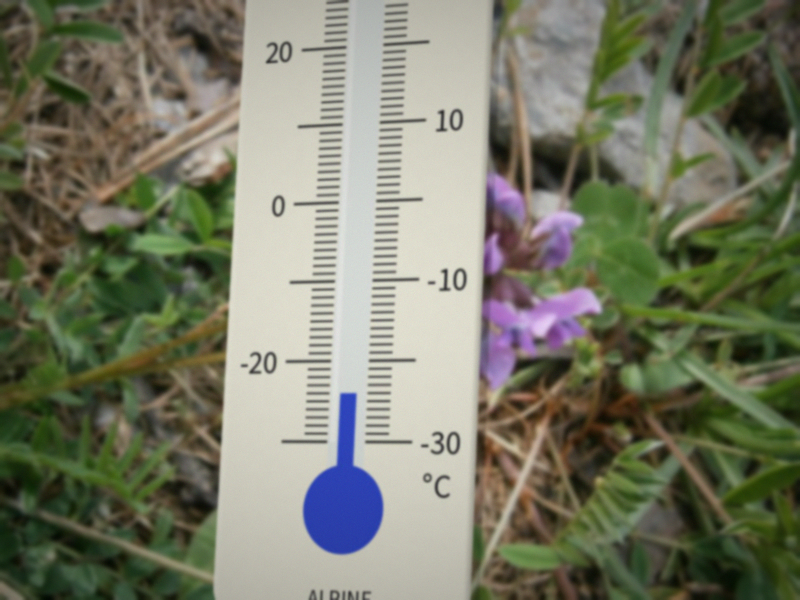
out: **-24** °C
